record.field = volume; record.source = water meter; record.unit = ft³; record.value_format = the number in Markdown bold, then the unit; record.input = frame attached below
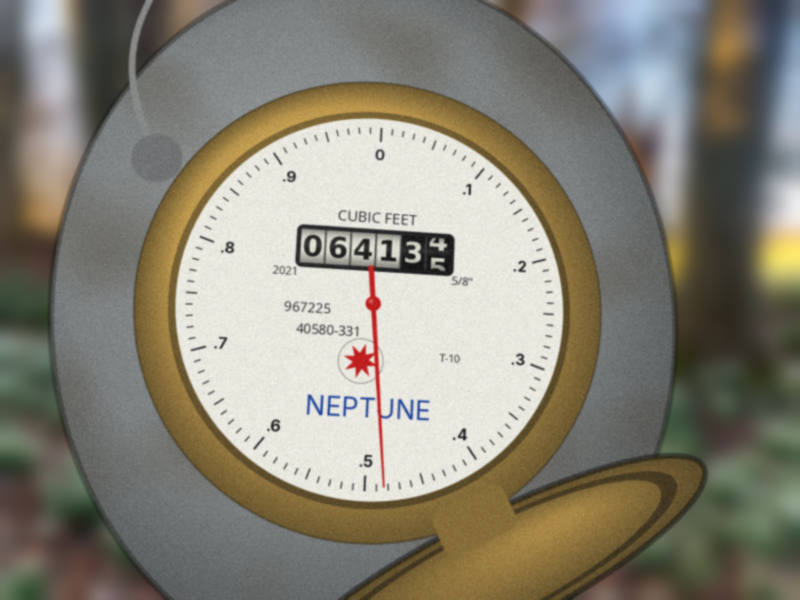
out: **64134.48** ft³
